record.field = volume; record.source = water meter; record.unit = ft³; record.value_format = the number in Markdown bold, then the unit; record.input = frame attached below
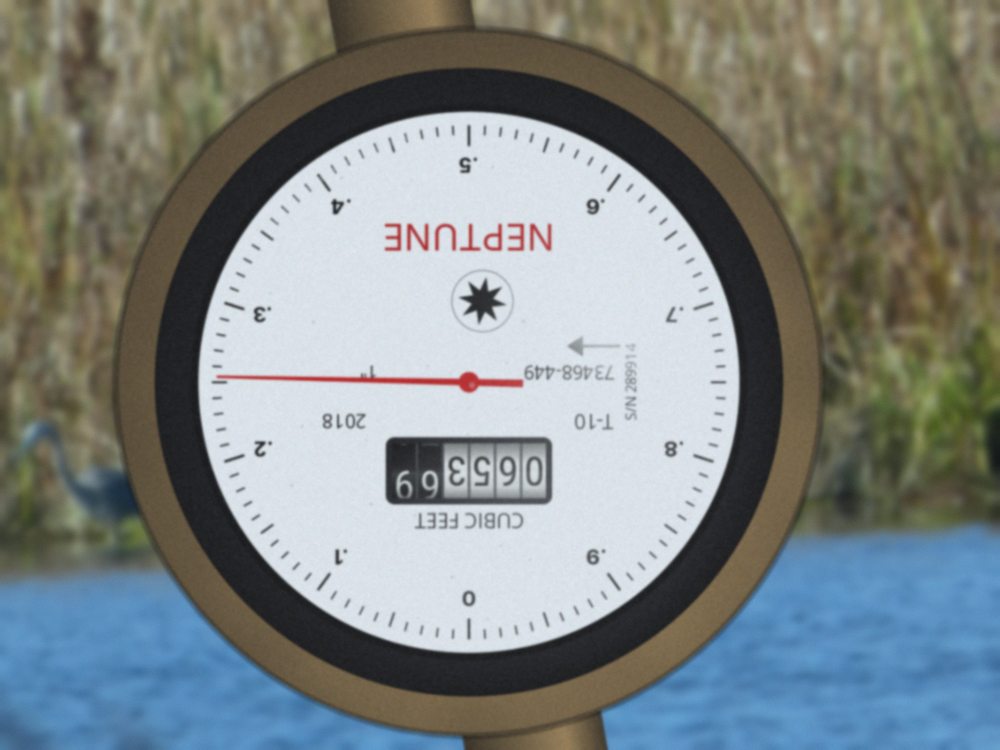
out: **65369.25** ft³
